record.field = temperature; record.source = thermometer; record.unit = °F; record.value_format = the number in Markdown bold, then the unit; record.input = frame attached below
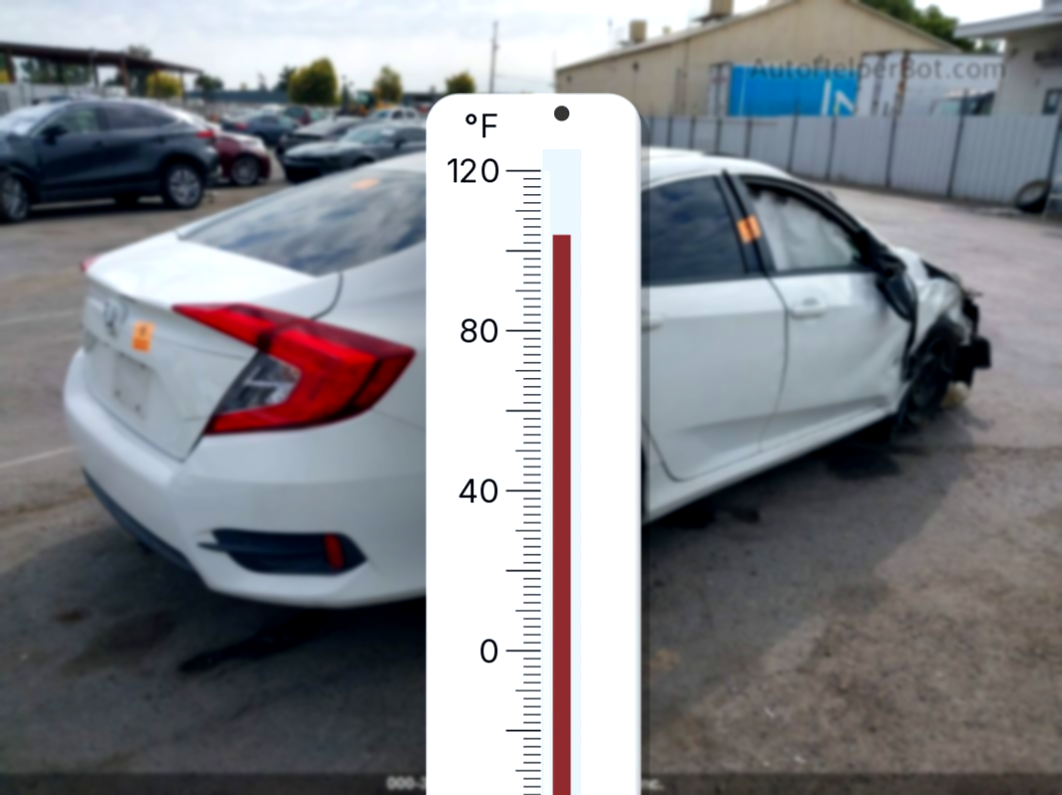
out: **104** °F
